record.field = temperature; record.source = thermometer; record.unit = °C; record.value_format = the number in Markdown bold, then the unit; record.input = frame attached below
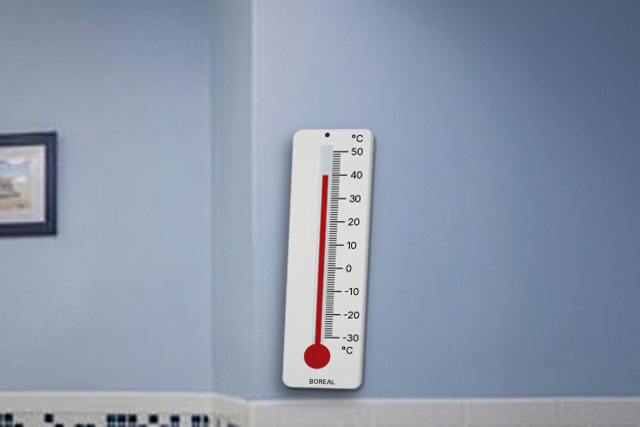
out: **40** °C
